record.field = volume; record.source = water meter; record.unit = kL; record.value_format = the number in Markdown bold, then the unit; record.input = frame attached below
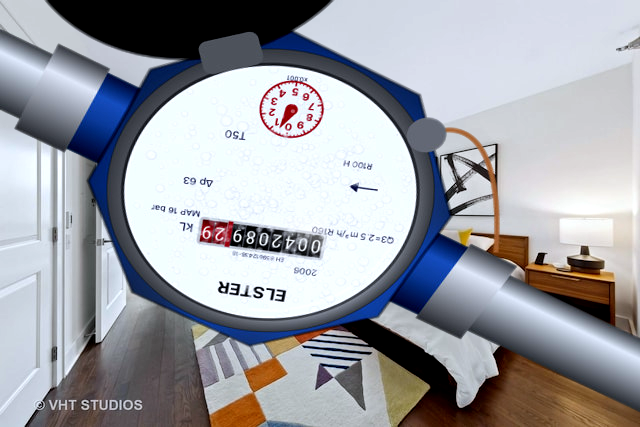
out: **42089.290** kL
